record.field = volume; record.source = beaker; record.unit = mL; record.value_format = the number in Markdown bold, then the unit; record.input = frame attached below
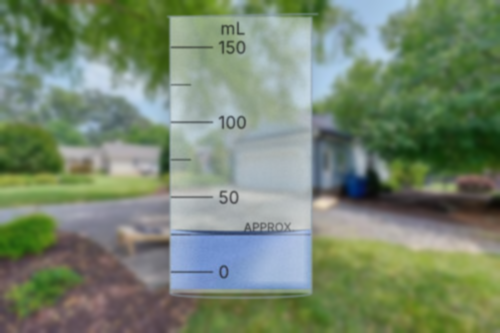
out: **25** mL
